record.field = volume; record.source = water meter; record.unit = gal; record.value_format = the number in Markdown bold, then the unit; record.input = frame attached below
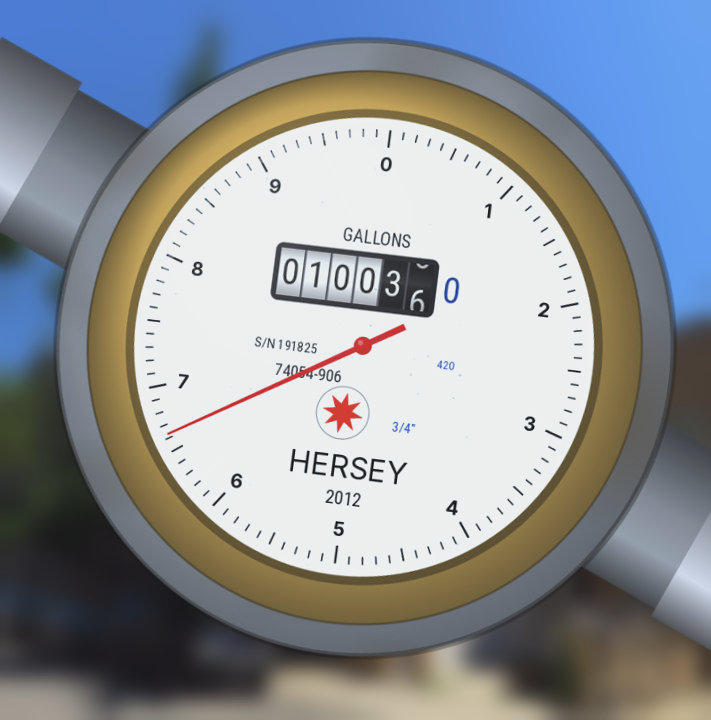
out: **100356.6** gal
